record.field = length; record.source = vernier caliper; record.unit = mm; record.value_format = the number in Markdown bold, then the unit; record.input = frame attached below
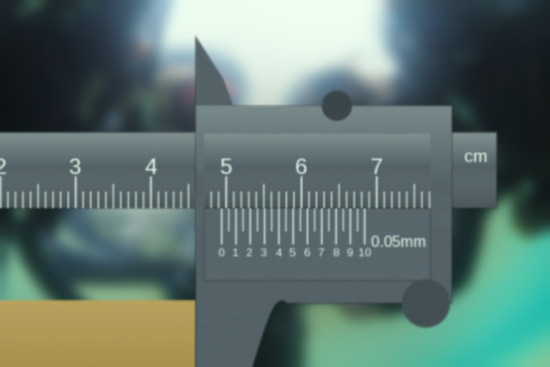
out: **49.4** mm
